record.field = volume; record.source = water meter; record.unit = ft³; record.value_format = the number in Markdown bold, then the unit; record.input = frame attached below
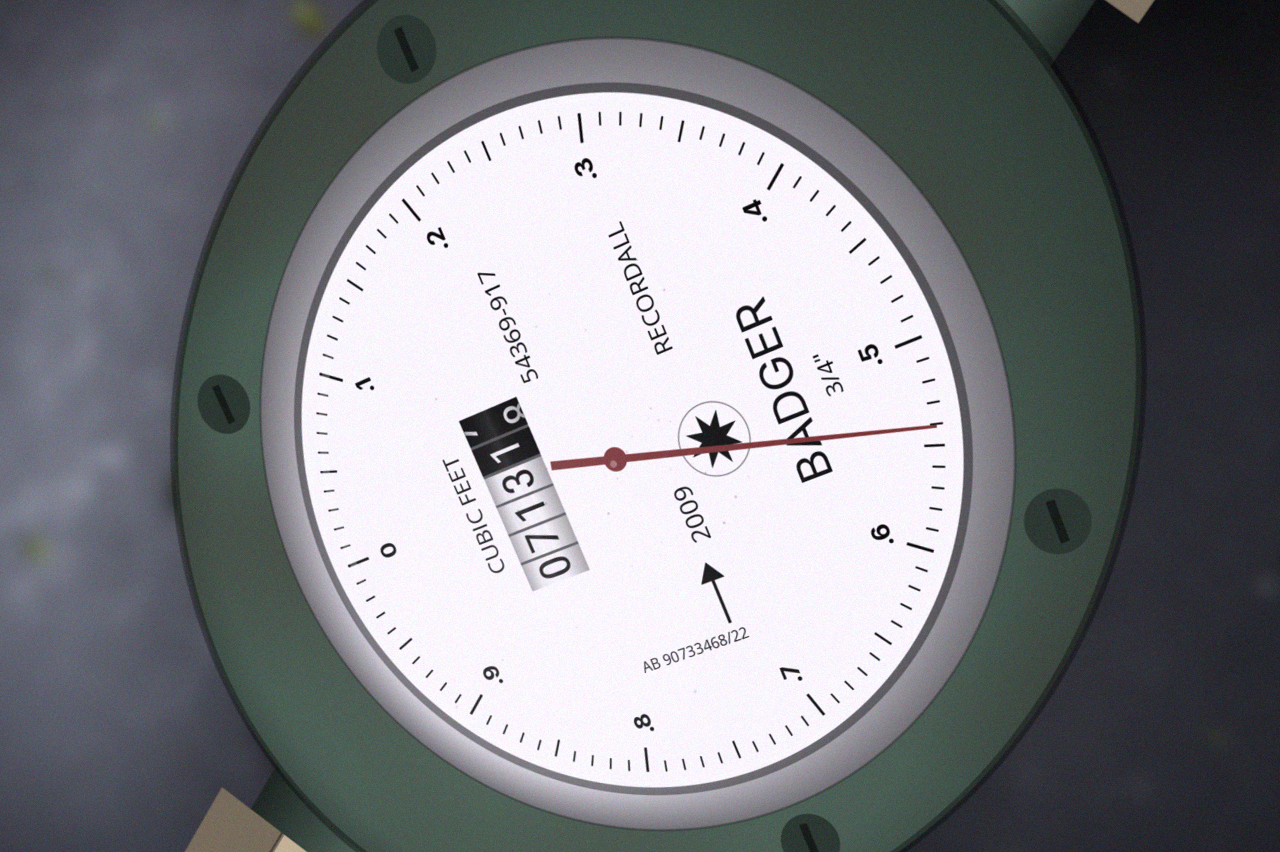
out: **71317.54** ft³
